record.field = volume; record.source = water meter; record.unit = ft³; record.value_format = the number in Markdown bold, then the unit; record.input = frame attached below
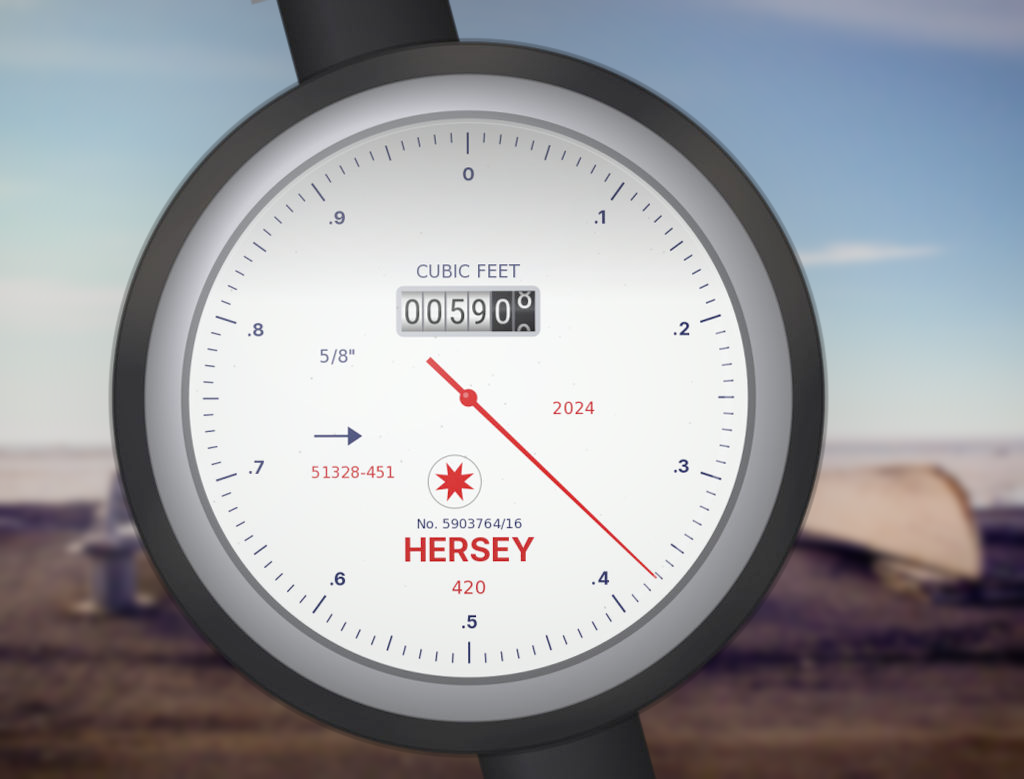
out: **5908.37** ft³
